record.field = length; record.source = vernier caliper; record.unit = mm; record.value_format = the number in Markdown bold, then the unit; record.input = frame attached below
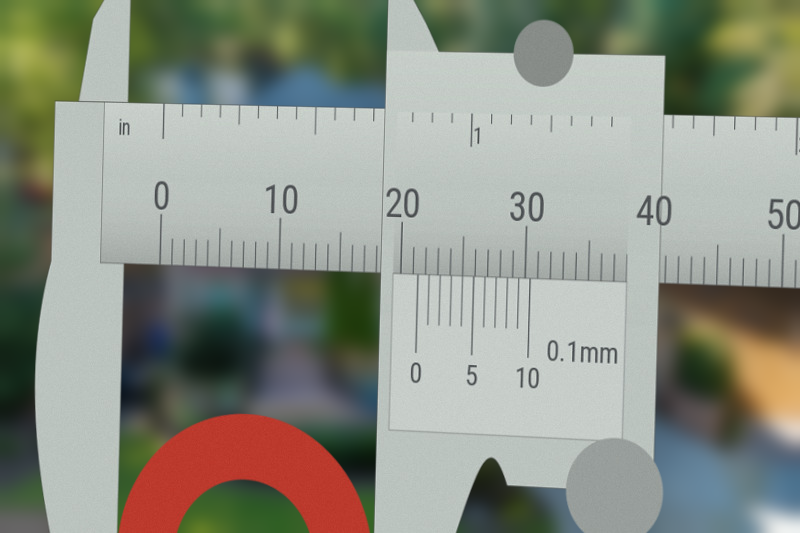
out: **21.4** mm
